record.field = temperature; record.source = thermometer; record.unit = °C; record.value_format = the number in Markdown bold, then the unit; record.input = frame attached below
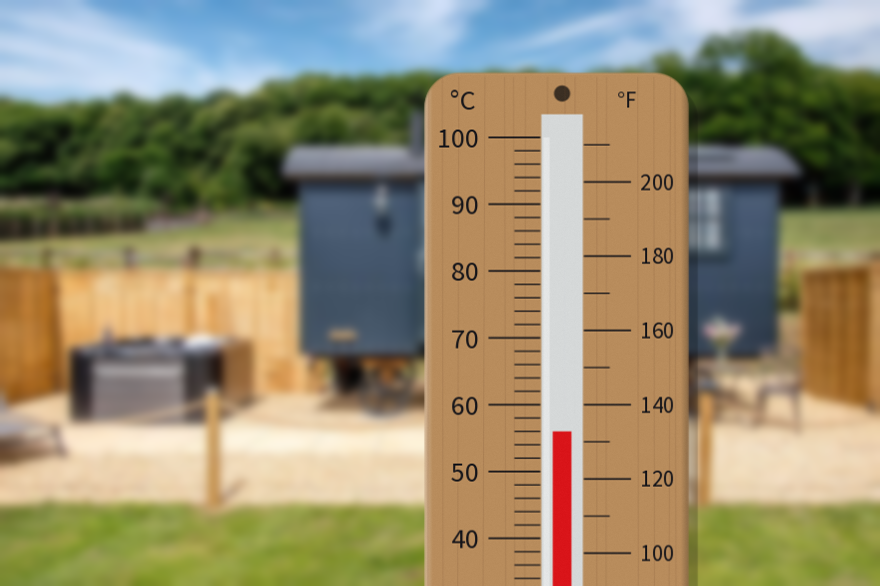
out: **56** °C
